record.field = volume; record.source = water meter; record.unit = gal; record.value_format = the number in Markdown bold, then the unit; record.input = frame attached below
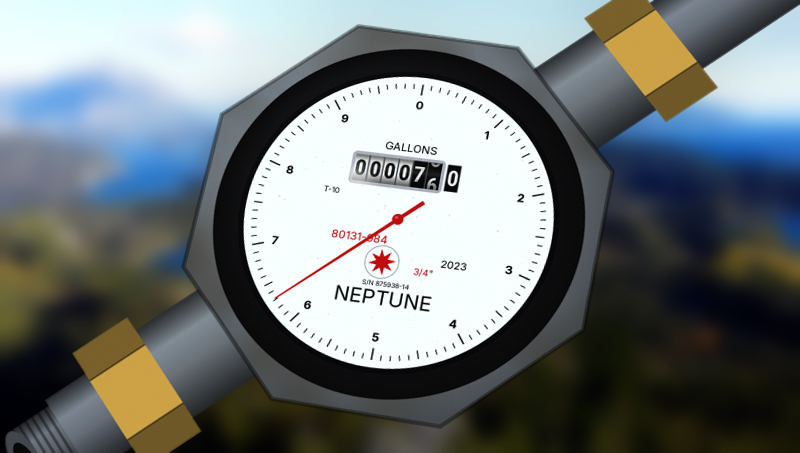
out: **756.3** gal
